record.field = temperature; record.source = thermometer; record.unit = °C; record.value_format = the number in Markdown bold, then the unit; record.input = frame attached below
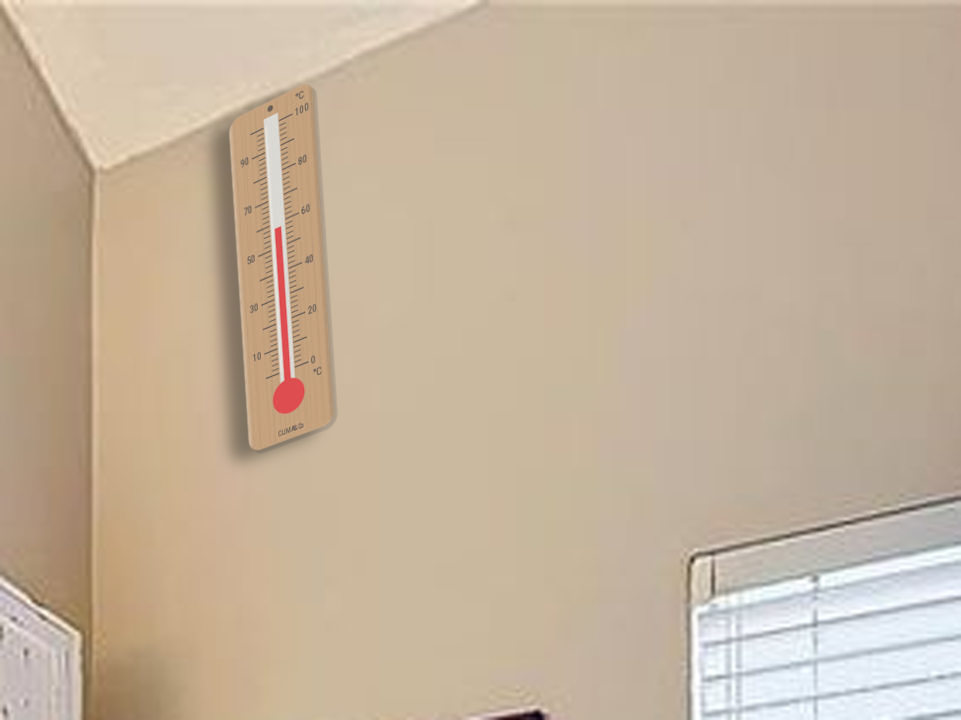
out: **58** °C
